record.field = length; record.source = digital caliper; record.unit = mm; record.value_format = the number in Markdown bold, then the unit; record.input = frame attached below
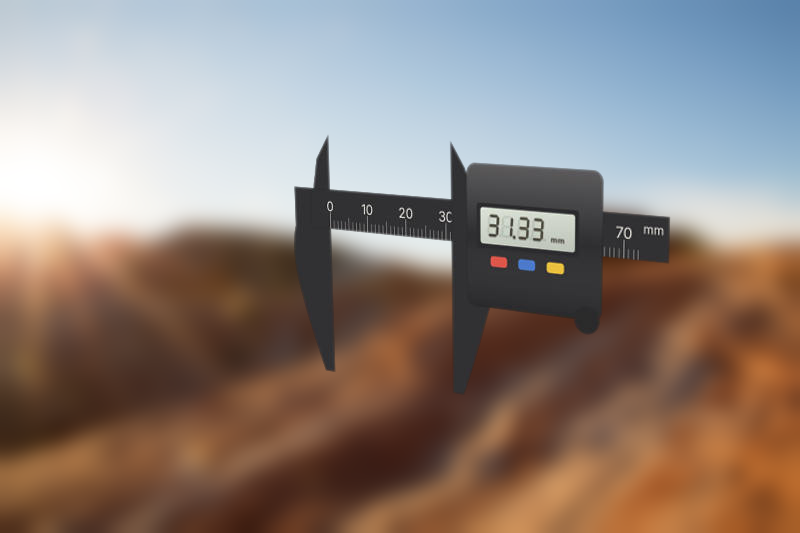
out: **31.33** mm
